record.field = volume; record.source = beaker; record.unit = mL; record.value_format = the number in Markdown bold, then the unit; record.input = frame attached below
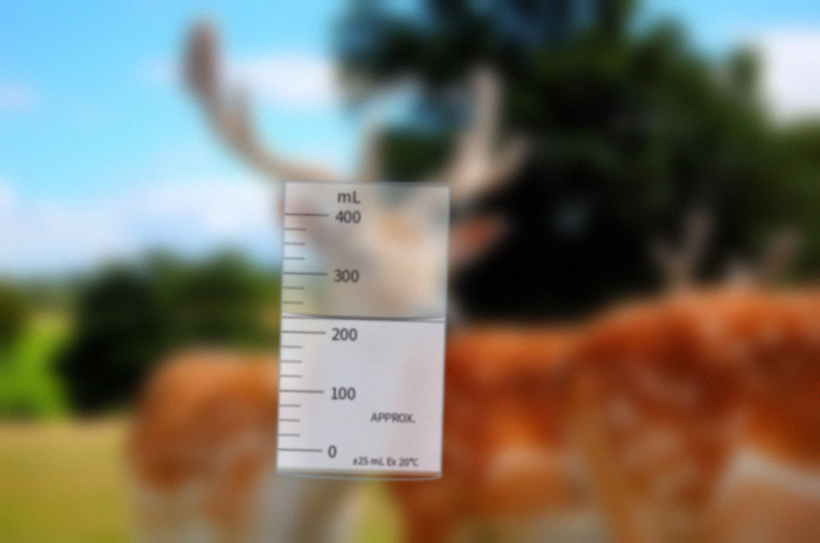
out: **225** mL
